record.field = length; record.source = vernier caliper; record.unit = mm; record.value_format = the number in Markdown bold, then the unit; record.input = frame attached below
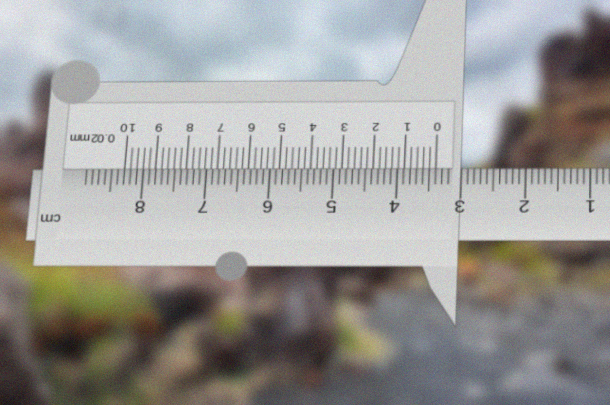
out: **34.0** mm
